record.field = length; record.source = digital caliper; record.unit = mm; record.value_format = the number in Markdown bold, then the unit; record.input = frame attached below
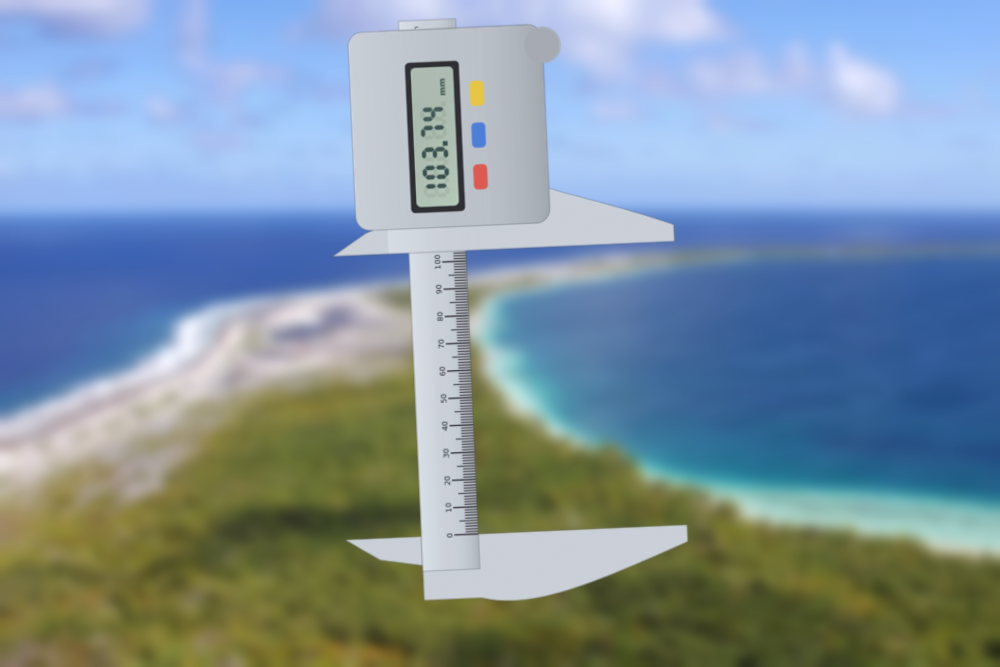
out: **103.74** mm
